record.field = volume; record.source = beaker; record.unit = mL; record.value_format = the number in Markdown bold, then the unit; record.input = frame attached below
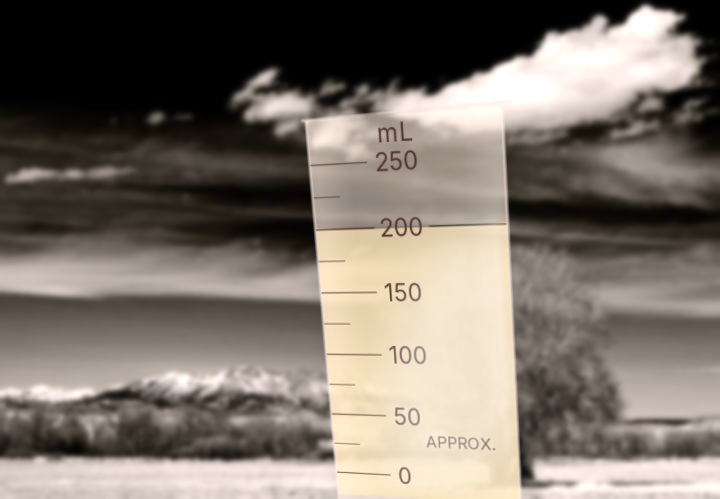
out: **200** mL
